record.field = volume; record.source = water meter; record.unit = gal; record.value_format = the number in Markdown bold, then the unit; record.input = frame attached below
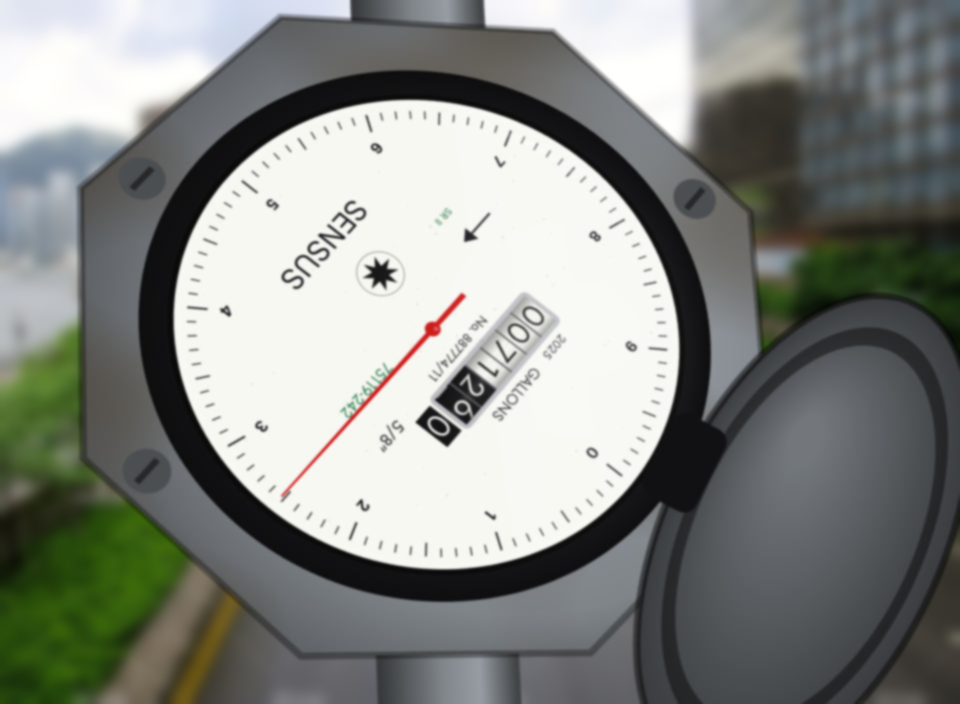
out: **71262.5** gal
